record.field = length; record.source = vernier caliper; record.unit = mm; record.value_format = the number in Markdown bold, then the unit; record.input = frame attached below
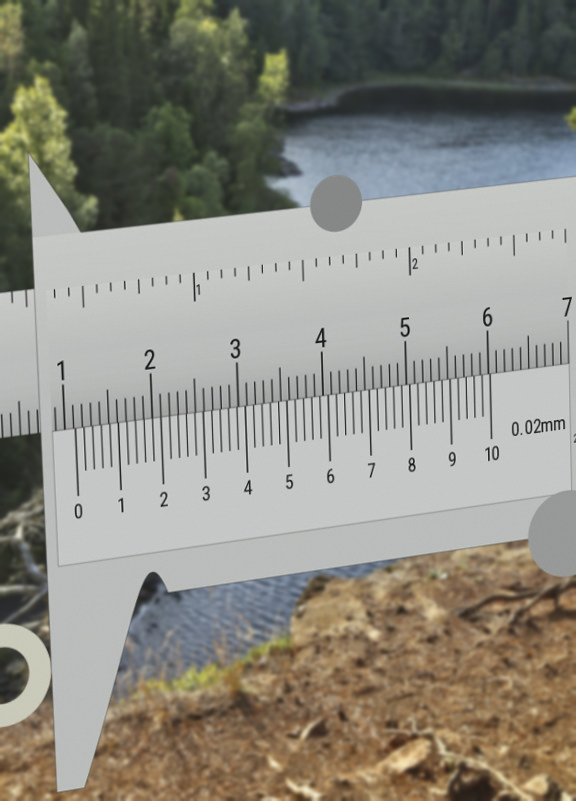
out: **11.2** mm
